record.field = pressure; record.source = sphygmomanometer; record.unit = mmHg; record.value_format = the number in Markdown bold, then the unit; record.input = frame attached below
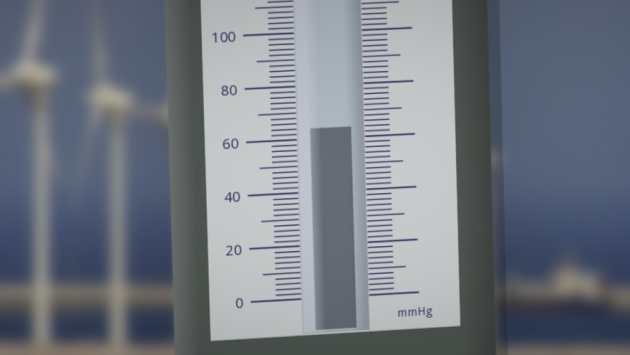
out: **64** mmHg
